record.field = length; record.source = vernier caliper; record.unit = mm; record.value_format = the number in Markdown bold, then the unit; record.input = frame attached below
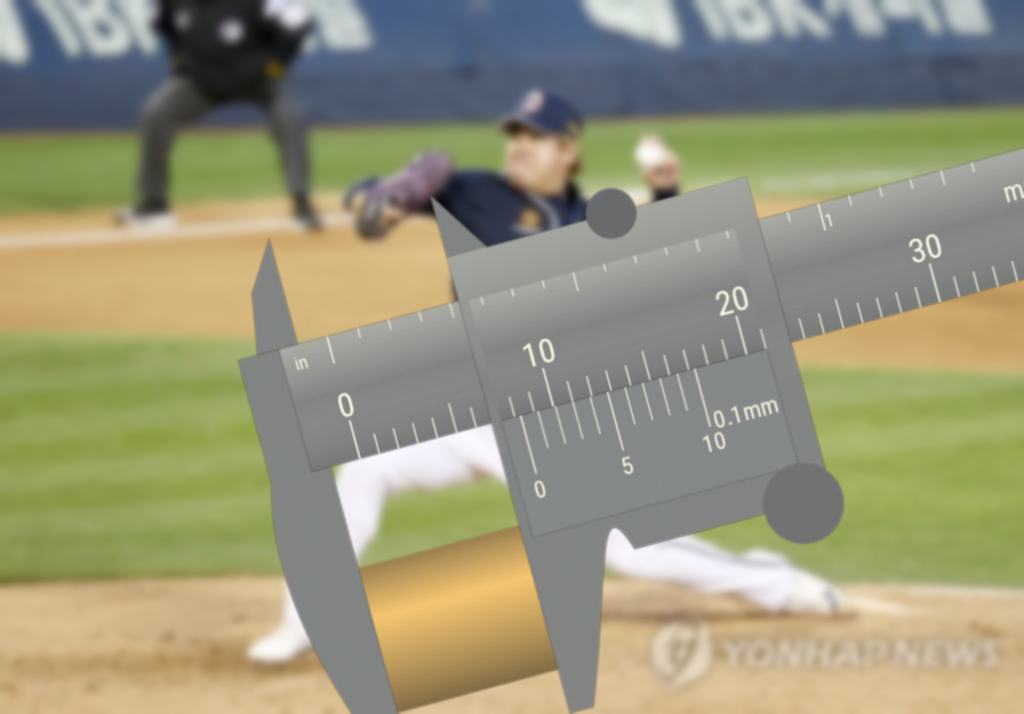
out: **8.3** mm
